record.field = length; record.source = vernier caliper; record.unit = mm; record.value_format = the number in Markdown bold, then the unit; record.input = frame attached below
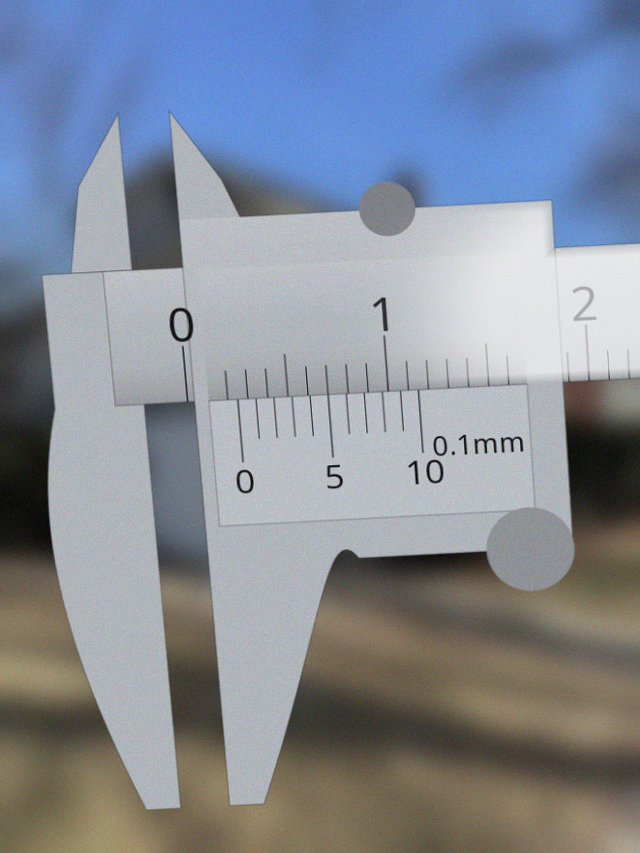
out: **2.5** mm
